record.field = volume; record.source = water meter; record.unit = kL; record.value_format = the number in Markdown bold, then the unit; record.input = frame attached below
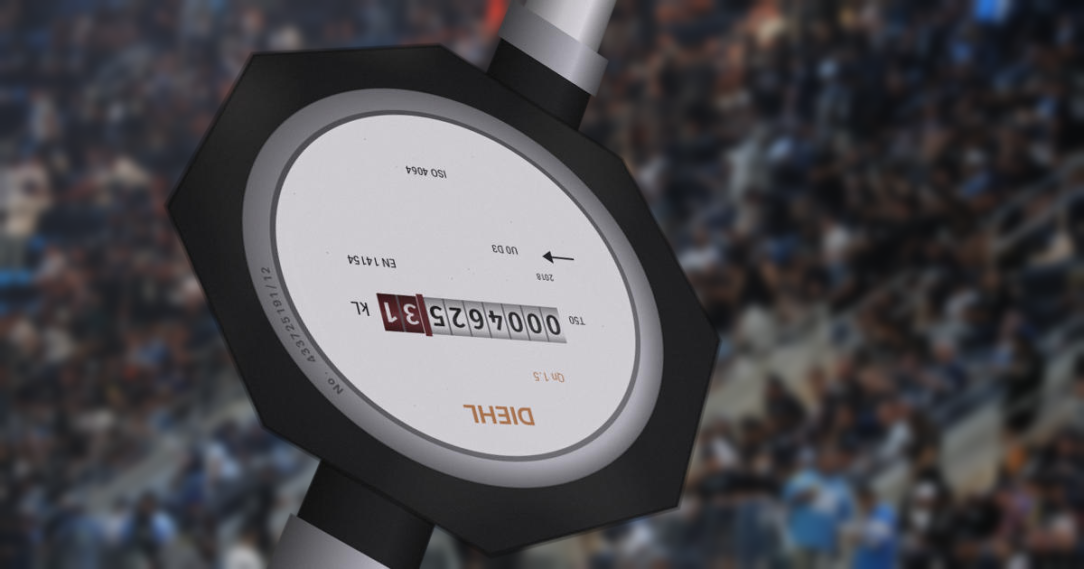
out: **4625.31** kL
